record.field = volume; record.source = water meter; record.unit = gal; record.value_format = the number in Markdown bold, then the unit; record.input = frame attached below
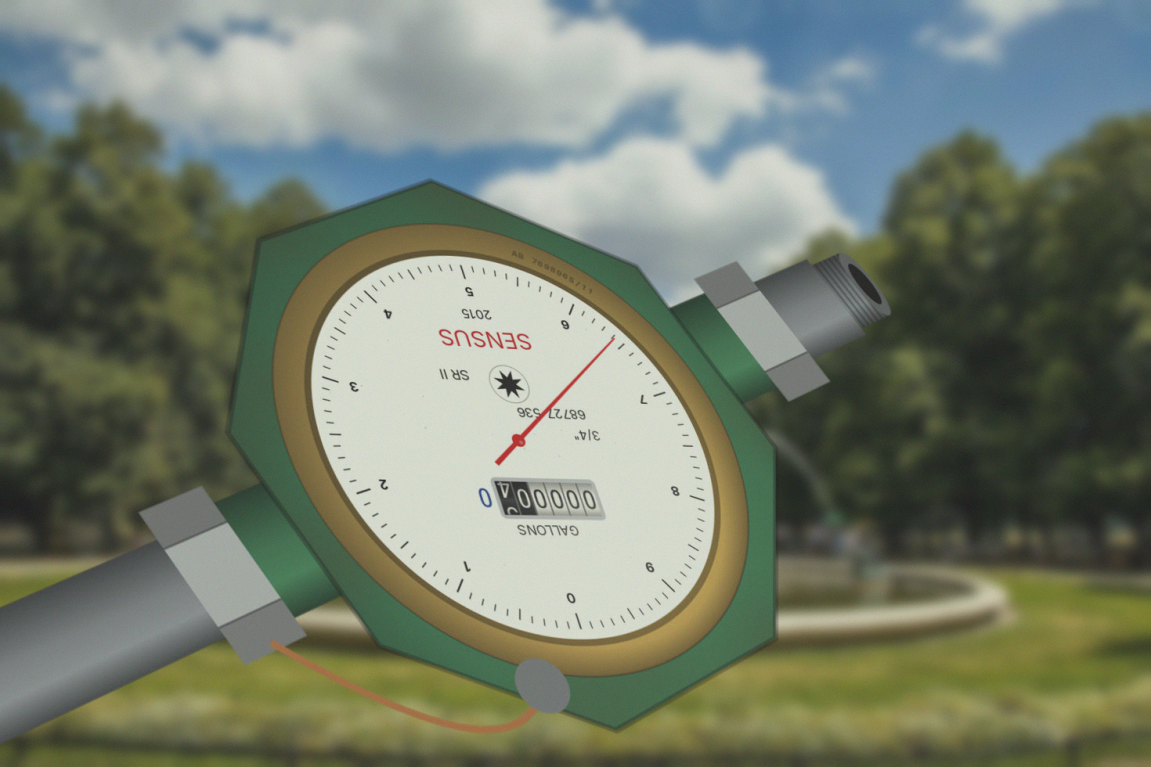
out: **36.4** gal
